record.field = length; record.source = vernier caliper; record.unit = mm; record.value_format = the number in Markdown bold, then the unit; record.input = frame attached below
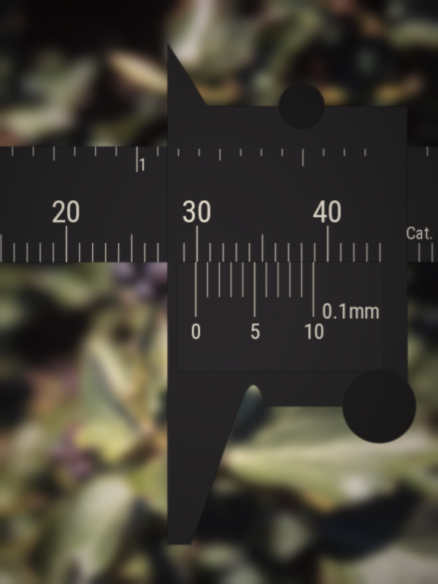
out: **29.9** mm
